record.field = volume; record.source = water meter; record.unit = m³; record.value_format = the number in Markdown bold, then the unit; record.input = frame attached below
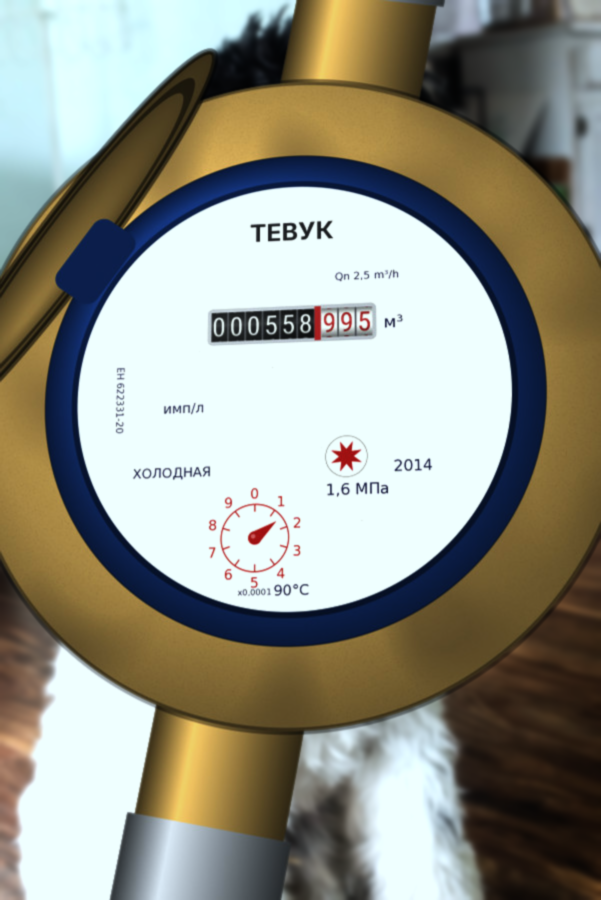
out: **558.9951** m³
